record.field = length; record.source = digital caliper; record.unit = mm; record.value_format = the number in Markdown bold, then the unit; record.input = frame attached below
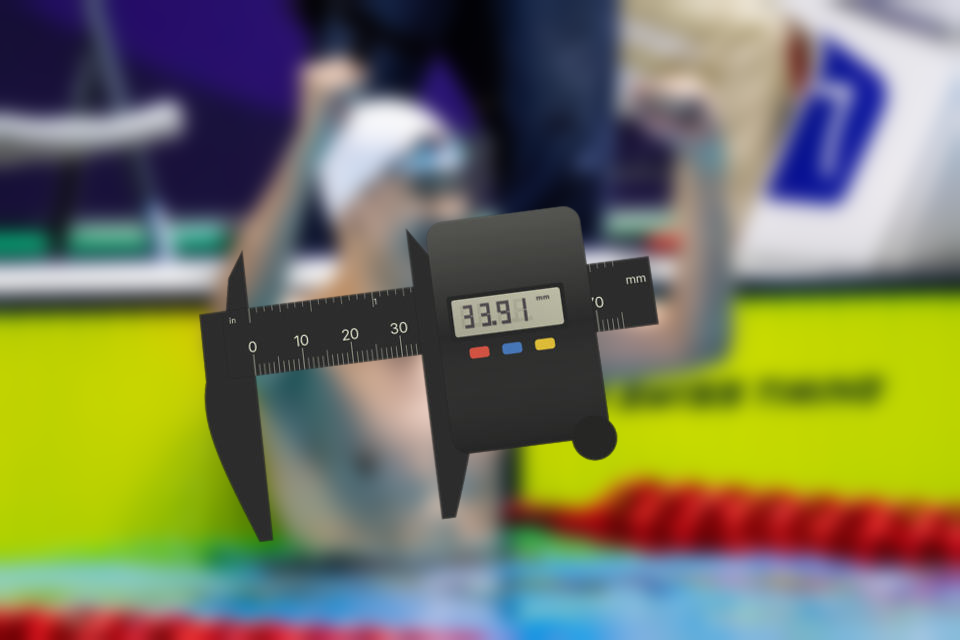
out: **33.91** mm
